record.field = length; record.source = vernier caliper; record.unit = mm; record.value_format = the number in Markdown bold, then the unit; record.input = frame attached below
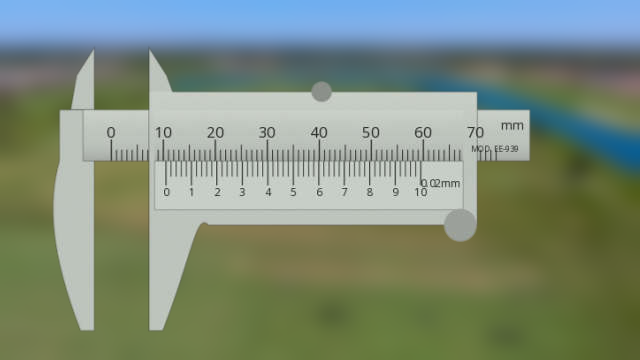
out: **10.5** mm
